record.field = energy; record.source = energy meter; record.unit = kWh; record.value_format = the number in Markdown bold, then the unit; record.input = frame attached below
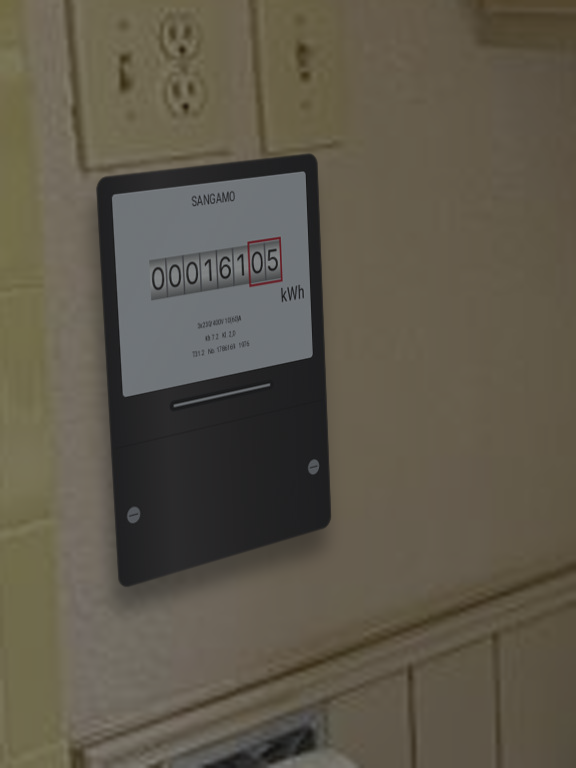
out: **161.05** kWh
